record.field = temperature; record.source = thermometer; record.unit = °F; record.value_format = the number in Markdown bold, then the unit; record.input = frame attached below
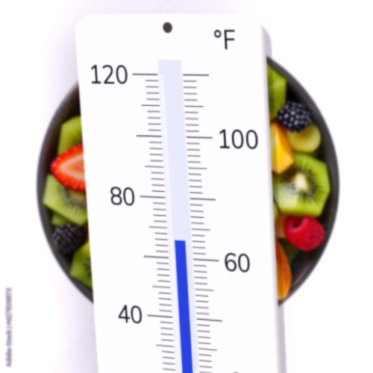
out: **66** °F
